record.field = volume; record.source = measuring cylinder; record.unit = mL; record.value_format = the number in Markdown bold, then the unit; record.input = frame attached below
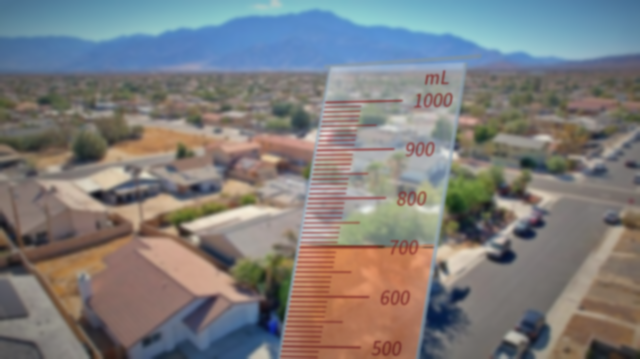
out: **700** mL
